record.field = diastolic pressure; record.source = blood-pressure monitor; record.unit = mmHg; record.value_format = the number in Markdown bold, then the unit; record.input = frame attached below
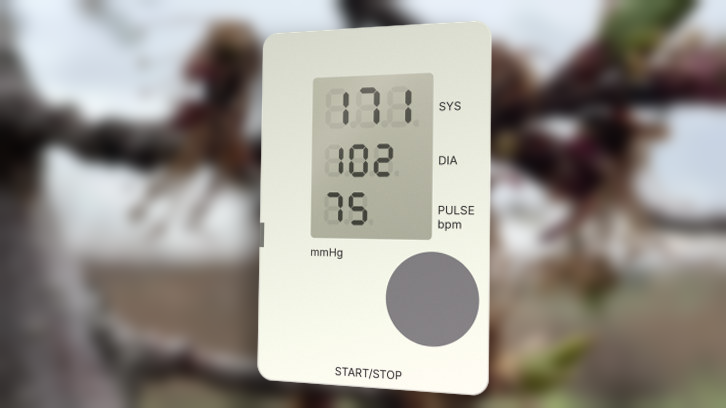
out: **102** mmHg
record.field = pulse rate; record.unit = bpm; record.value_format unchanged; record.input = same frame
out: **75** bpm
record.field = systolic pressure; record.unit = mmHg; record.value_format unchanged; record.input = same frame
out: **171** mmHg
